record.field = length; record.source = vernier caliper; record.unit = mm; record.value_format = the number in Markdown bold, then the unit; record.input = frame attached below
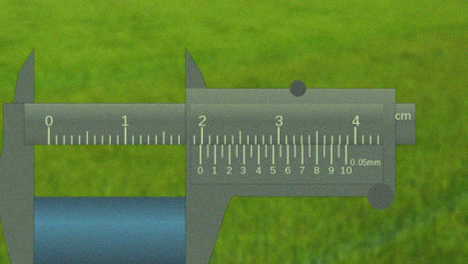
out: **19.8** mm
